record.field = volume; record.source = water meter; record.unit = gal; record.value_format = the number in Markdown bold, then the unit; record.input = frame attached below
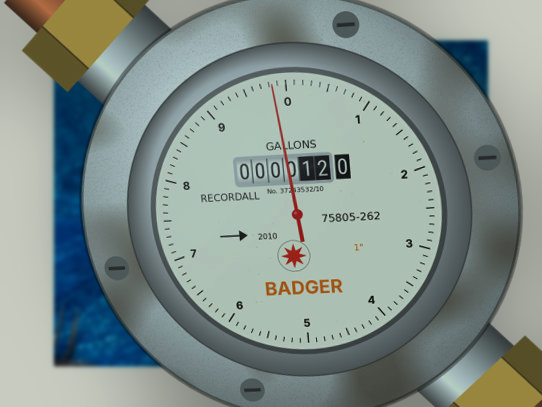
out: **119.8** gal
